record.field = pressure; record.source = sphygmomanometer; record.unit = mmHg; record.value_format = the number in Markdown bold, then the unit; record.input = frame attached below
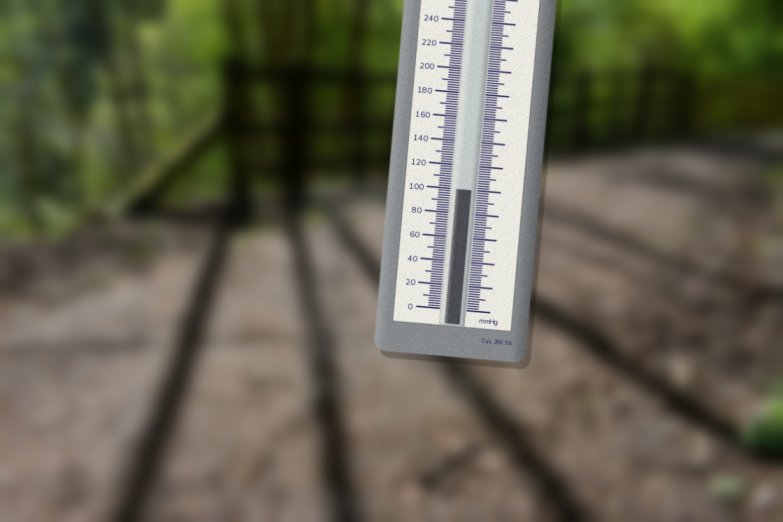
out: **100** mmHg
